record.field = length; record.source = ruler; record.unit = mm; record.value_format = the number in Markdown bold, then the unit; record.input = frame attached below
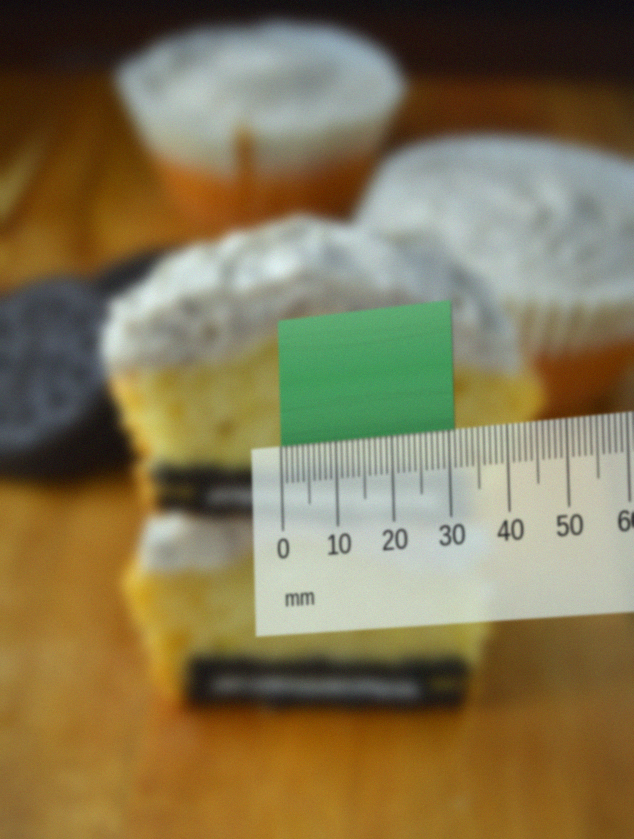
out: **31** mm
